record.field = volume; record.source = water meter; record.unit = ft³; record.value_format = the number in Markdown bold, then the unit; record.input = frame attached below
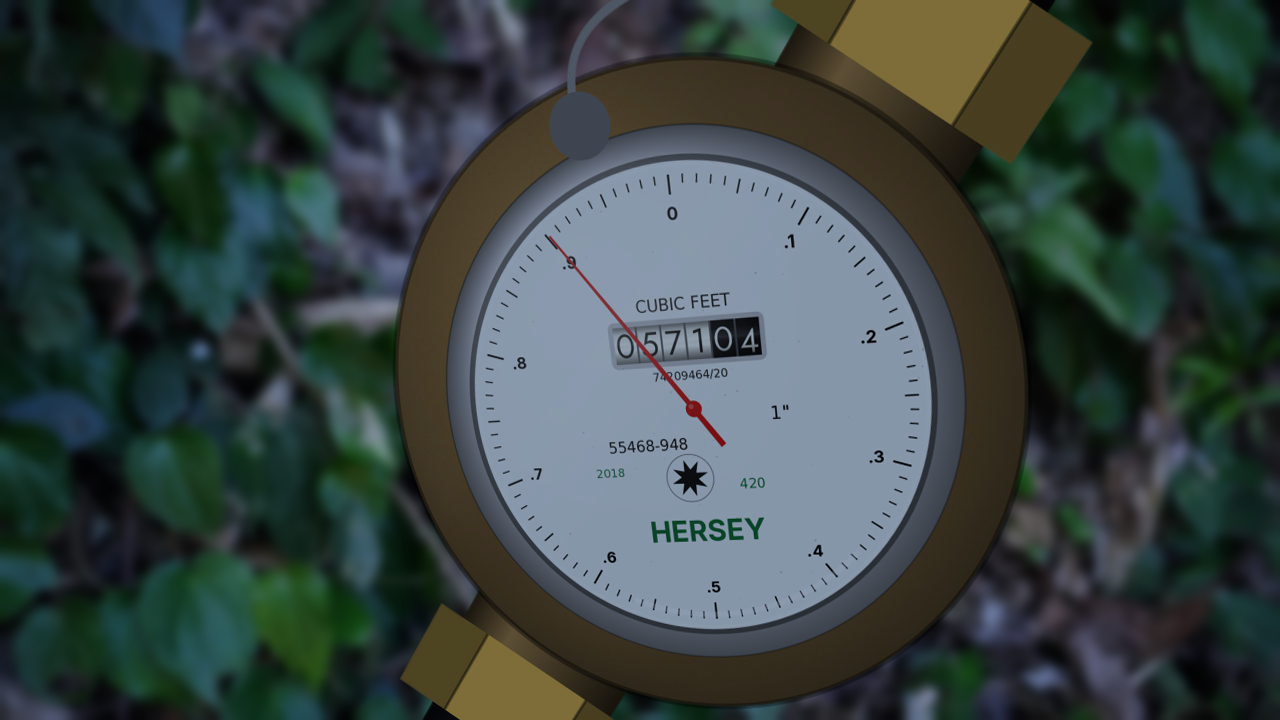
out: **57103.90** ft³
